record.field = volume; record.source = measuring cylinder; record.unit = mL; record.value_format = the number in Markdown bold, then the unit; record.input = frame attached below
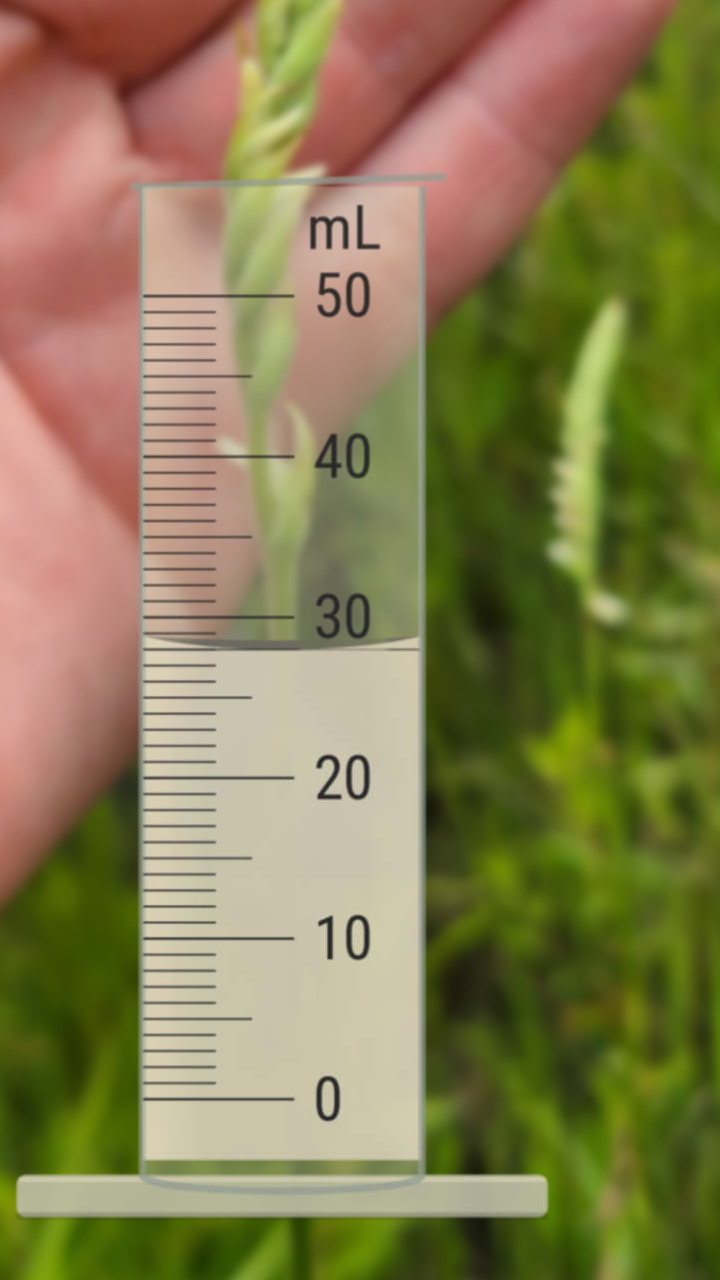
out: **28** mL
